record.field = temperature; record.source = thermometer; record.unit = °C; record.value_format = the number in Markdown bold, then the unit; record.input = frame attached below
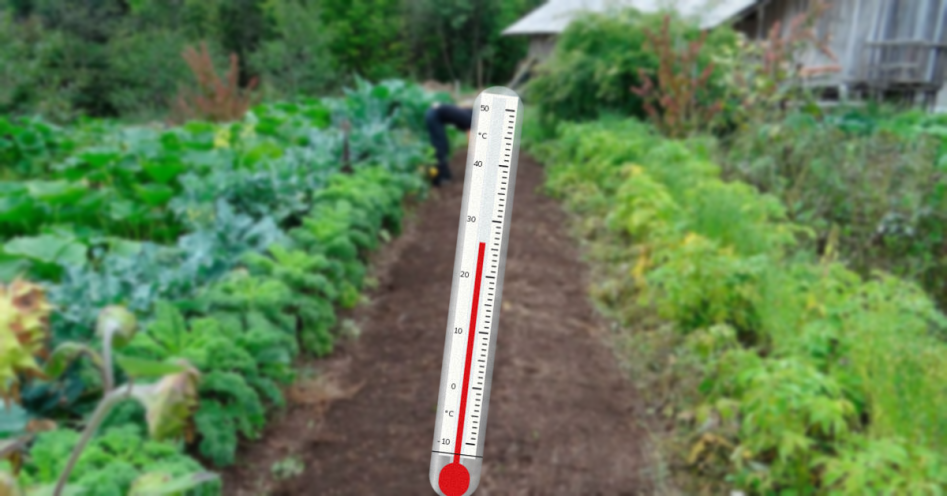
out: **26** °C
